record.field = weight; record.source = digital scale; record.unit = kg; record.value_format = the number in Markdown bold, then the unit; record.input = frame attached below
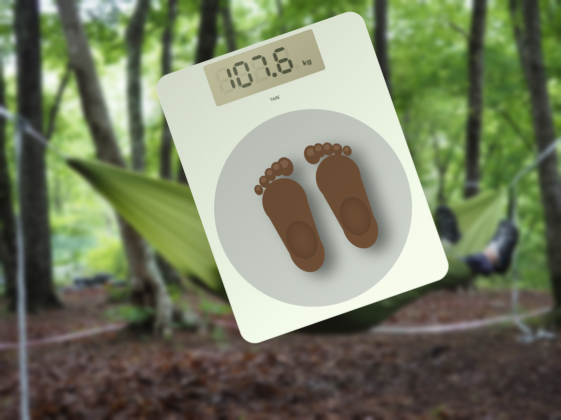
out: **107.6** kg
